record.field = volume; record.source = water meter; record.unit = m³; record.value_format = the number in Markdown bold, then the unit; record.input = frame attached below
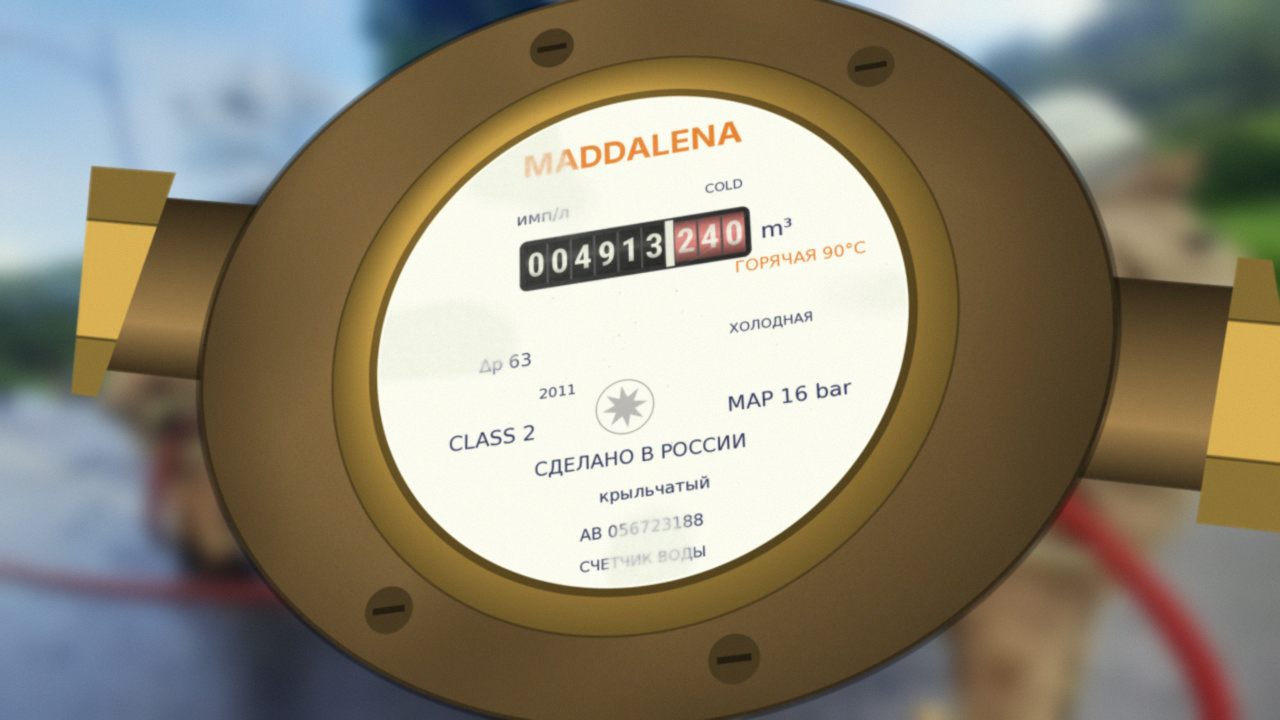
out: **4913.240** m³
